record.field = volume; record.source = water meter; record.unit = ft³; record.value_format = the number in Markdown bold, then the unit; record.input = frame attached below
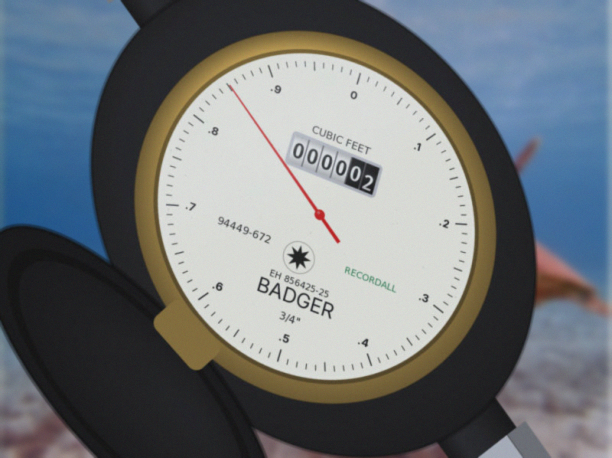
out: **1.85** ft³
